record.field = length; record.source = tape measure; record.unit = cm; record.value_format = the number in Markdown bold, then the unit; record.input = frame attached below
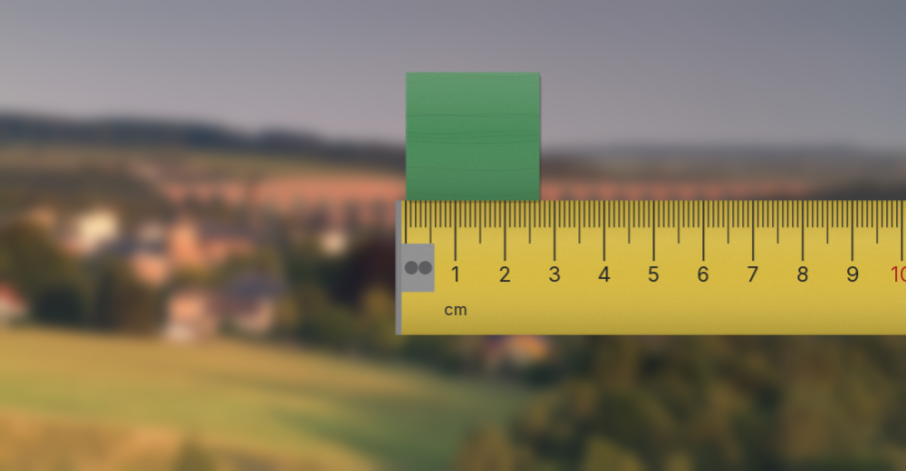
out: **2.7** cm
